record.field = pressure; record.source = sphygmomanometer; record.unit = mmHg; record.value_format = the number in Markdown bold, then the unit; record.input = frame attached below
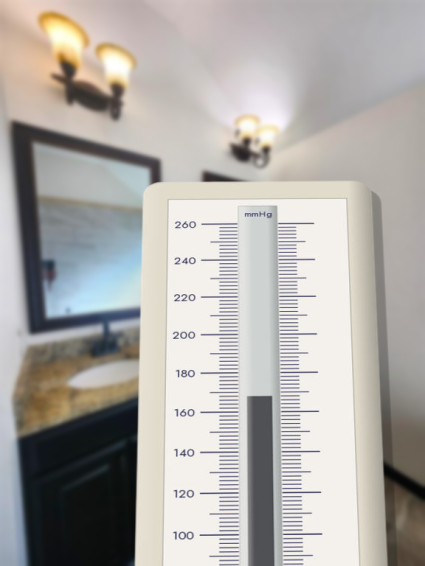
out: **168** mmHg
